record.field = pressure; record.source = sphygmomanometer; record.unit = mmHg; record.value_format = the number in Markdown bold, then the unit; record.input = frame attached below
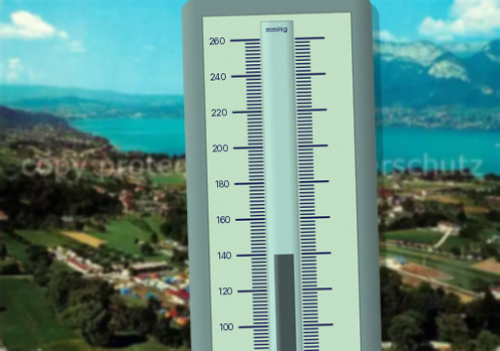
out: **140** mmHg
